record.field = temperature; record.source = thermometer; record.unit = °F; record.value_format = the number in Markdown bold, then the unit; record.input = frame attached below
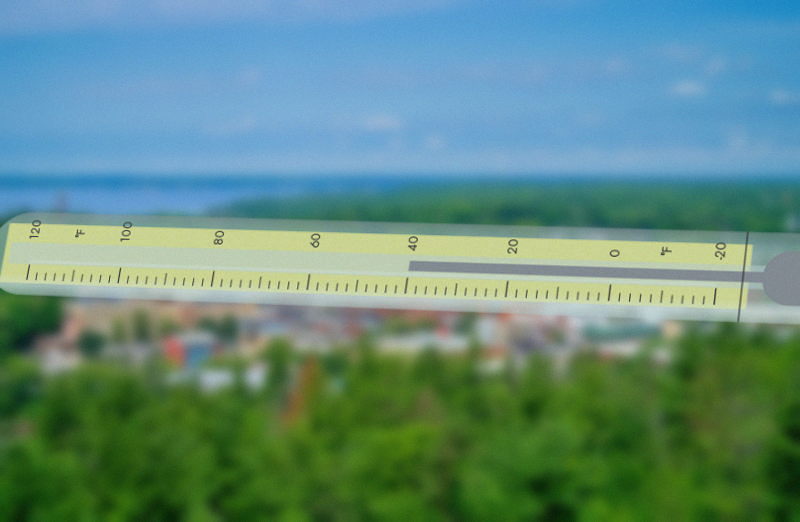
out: **40** °F
